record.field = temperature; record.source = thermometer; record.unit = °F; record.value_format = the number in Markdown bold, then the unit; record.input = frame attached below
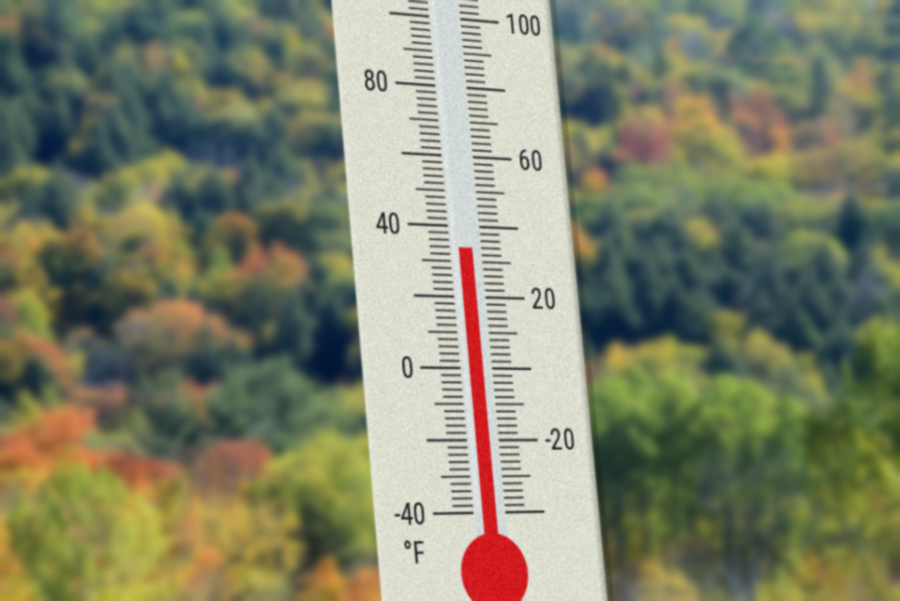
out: **34** °F
